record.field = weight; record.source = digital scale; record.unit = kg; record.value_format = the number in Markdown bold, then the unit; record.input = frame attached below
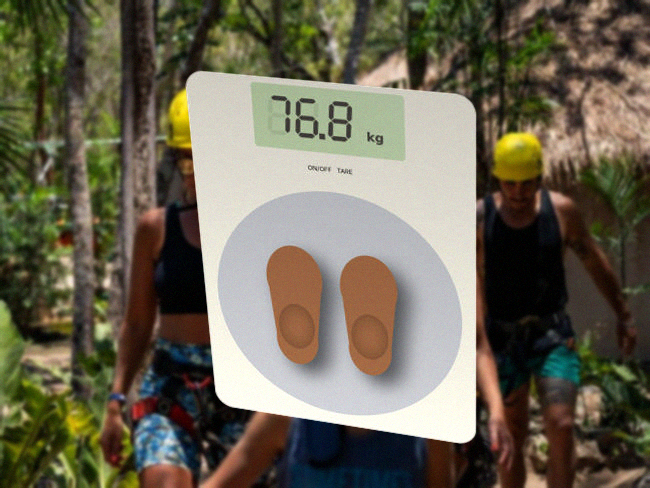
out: **76.8** kg
